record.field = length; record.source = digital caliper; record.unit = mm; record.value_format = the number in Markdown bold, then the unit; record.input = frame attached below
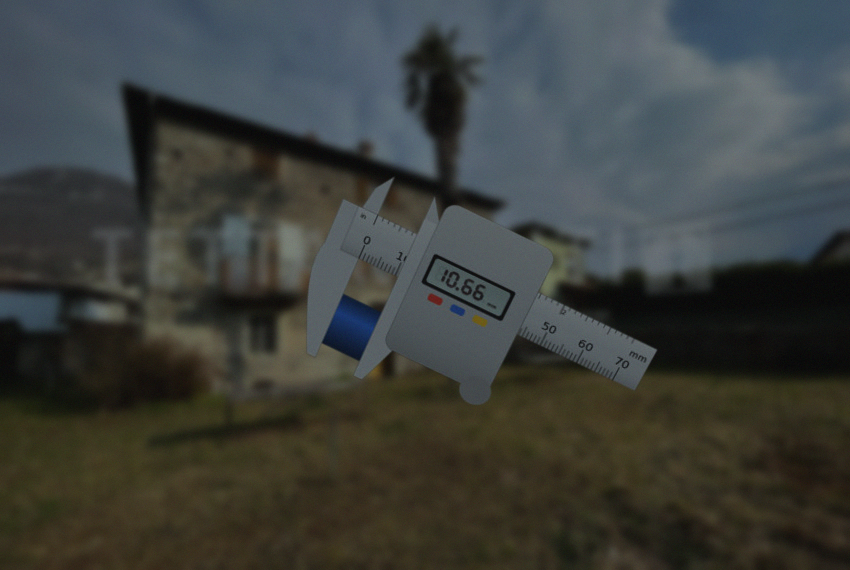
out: **10.66** mm
